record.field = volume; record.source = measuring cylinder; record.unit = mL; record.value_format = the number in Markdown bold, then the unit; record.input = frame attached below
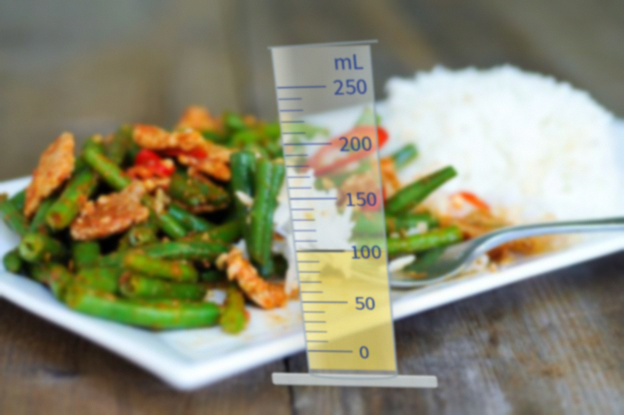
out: **100** mL
